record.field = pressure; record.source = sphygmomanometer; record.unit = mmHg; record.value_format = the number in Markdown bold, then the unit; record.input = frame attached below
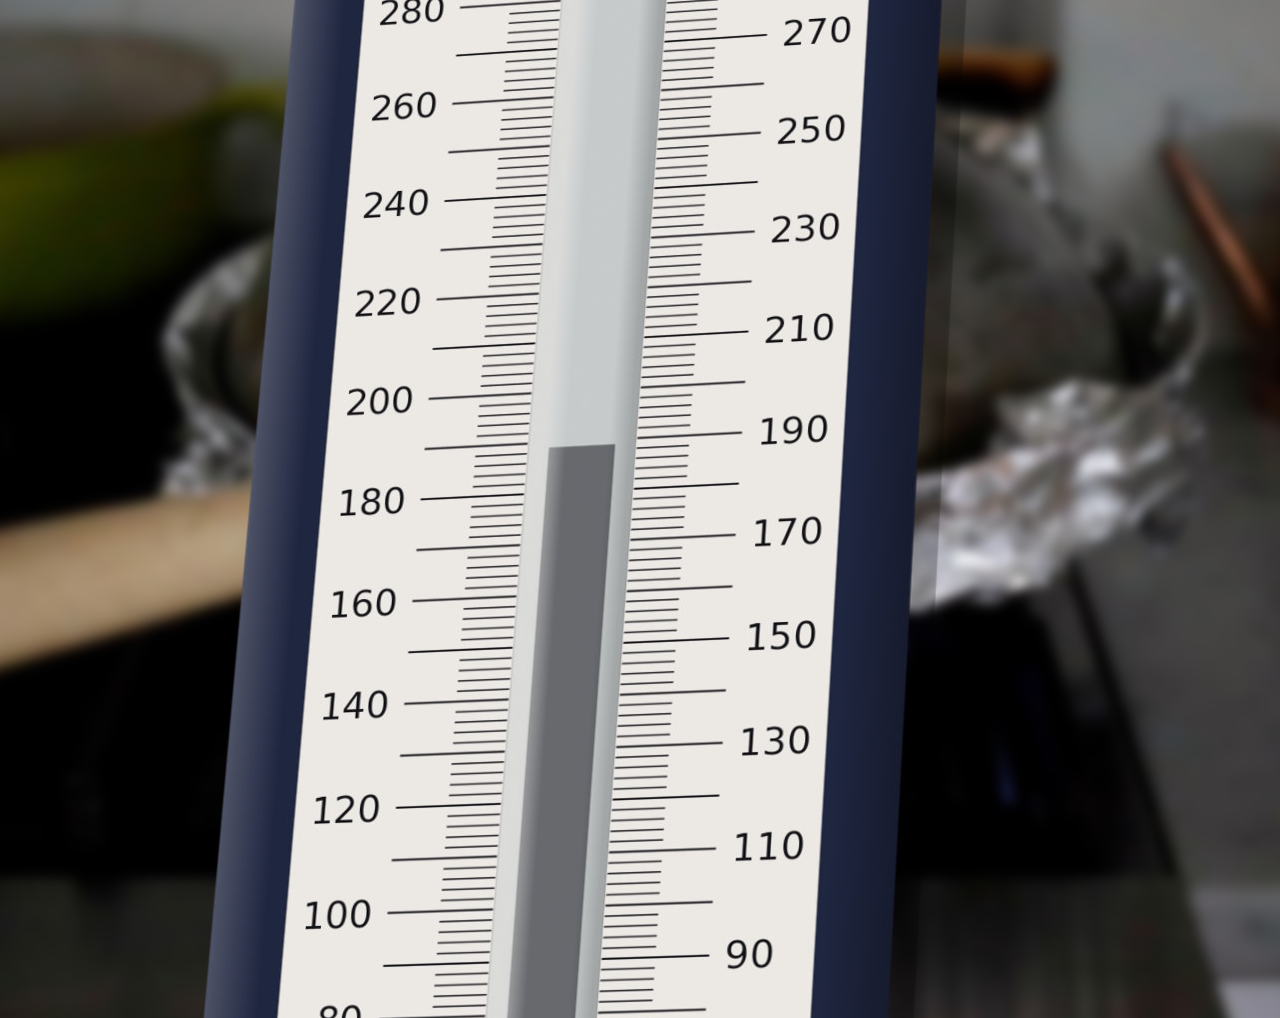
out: **189** mmHg
